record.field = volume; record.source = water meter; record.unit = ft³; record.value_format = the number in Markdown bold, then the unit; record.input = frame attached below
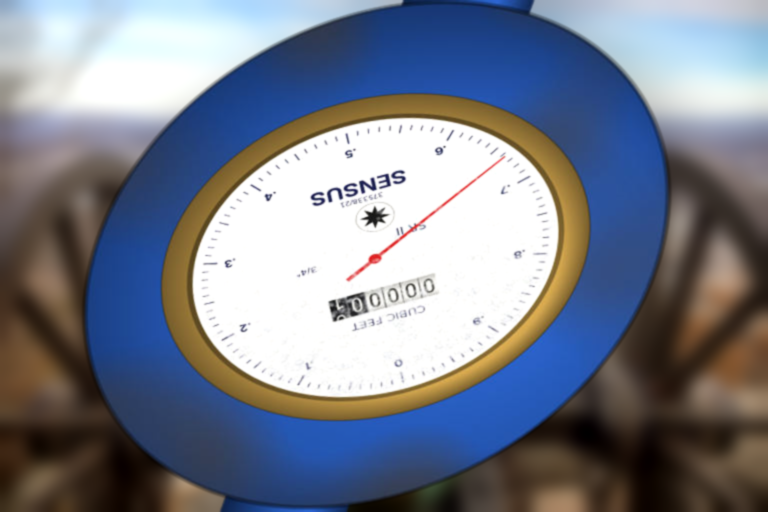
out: **0.66** ft³
